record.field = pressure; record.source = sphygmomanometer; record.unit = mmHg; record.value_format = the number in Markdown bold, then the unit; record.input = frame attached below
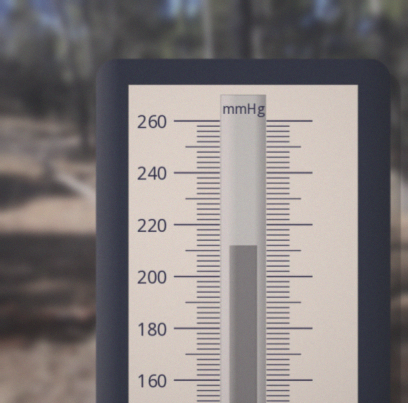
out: **212** mmHg
